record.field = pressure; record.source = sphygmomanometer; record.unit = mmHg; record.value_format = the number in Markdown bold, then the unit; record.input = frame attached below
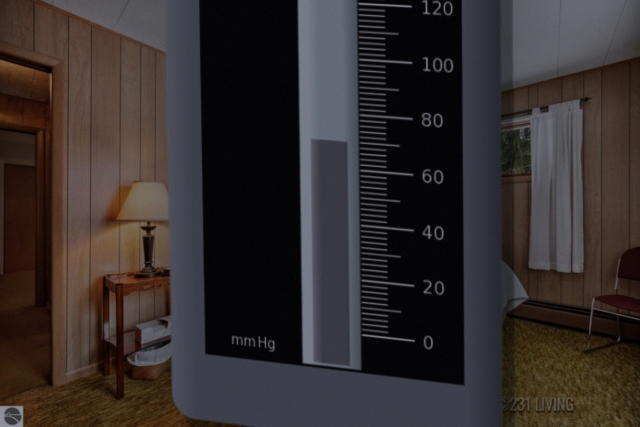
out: **70** mmHg
